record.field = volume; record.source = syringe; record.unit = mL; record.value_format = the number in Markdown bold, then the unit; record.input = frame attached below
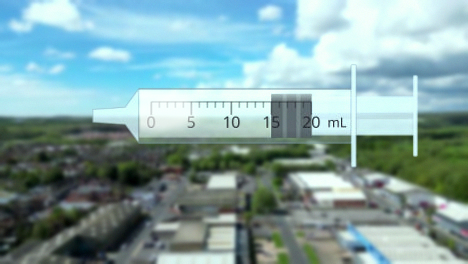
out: **15** mL
